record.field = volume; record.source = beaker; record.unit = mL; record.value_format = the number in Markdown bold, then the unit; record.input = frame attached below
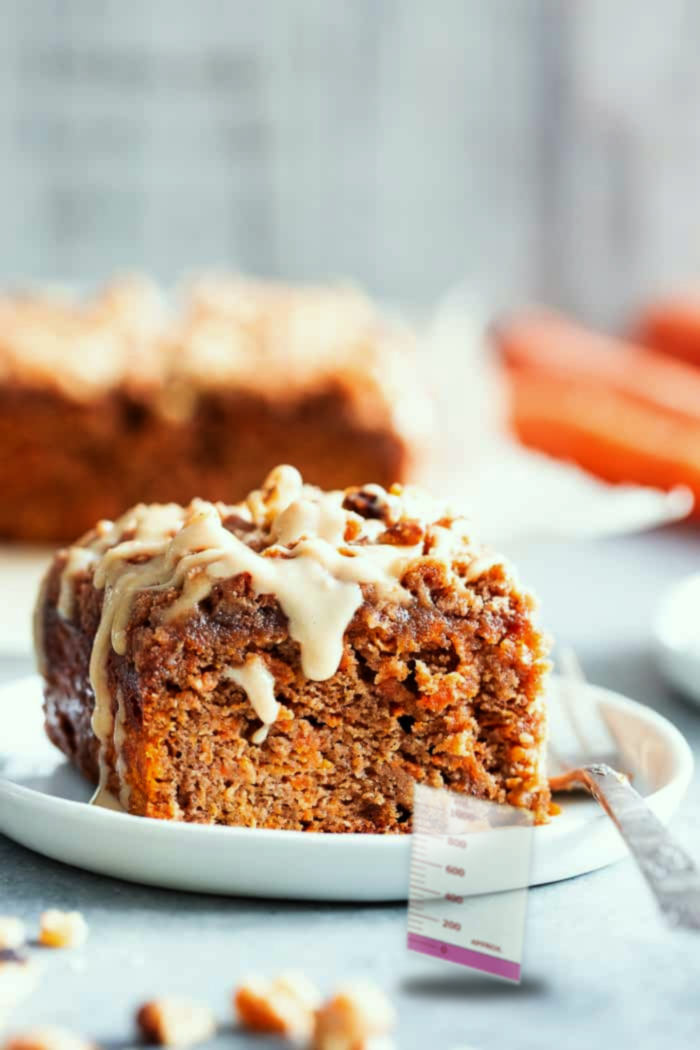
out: **50** mL
